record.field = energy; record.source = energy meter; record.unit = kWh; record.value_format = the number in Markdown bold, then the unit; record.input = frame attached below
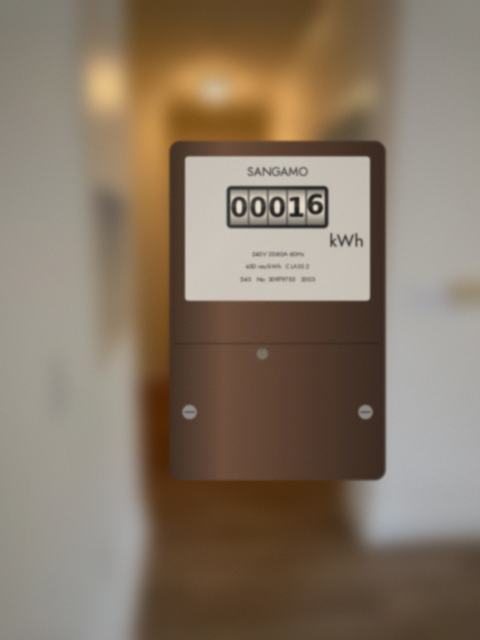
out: **16** kWh
